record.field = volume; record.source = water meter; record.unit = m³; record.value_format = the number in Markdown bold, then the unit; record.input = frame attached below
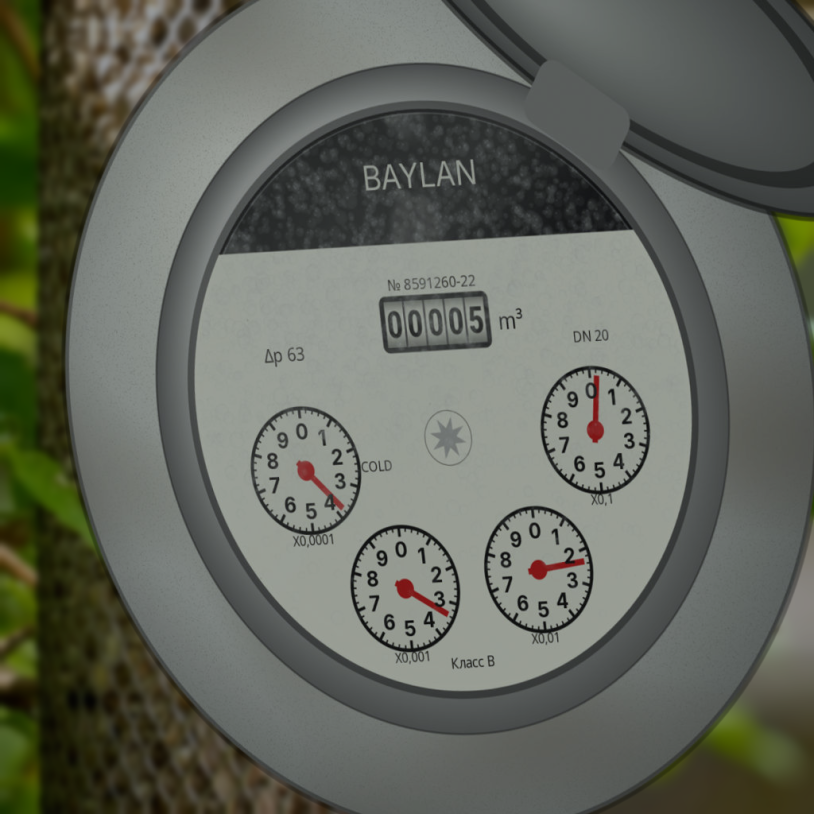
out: **5.0233** m³
